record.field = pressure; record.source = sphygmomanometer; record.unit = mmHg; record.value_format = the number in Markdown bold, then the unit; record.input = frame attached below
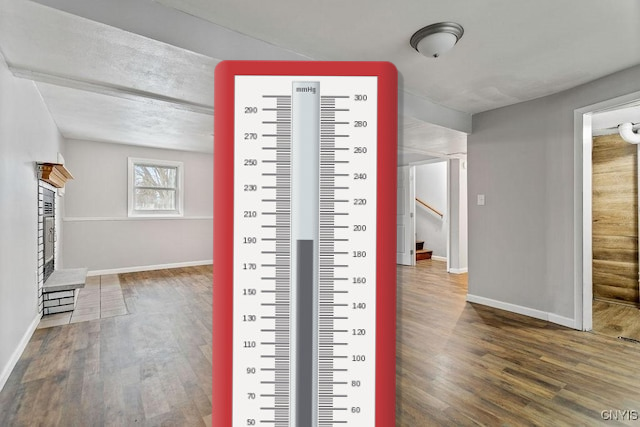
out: **190** mmHg
